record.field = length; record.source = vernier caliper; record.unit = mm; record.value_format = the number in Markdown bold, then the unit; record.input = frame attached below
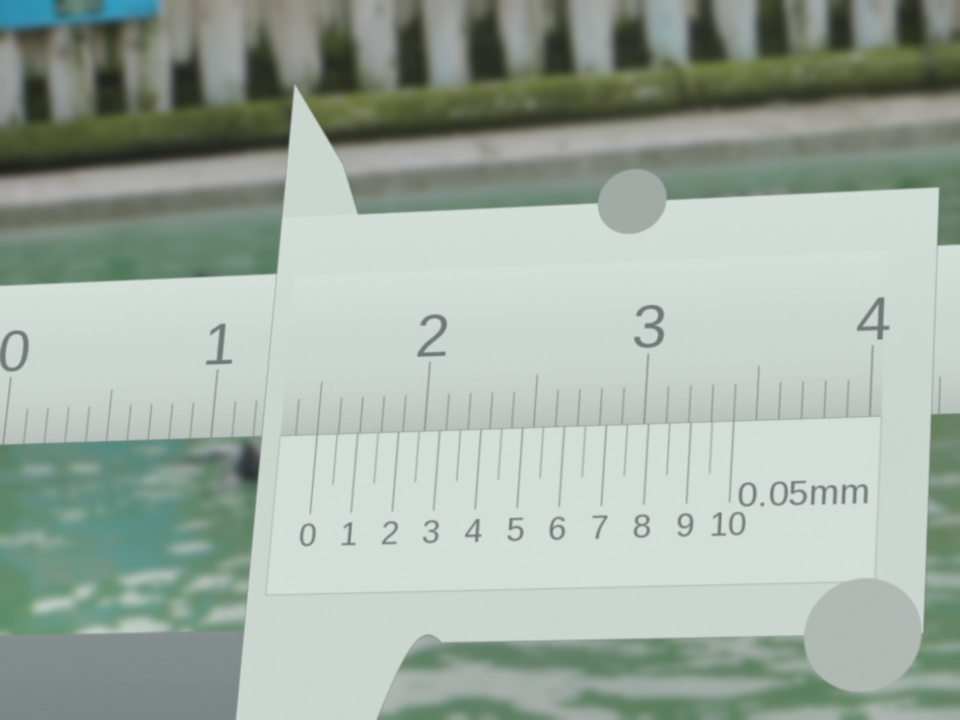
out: **15.0** mm
